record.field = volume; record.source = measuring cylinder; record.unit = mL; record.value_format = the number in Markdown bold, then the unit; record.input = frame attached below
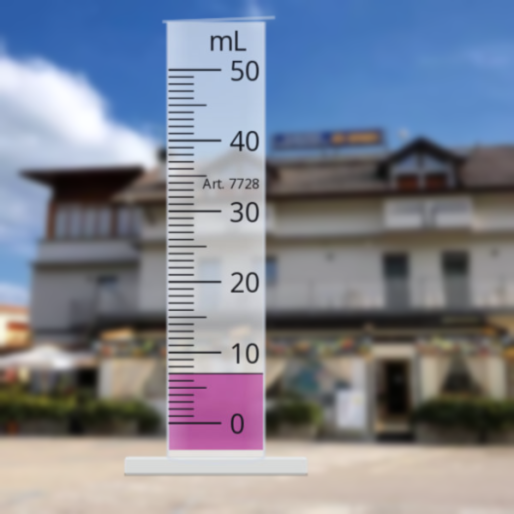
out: **7** mL
